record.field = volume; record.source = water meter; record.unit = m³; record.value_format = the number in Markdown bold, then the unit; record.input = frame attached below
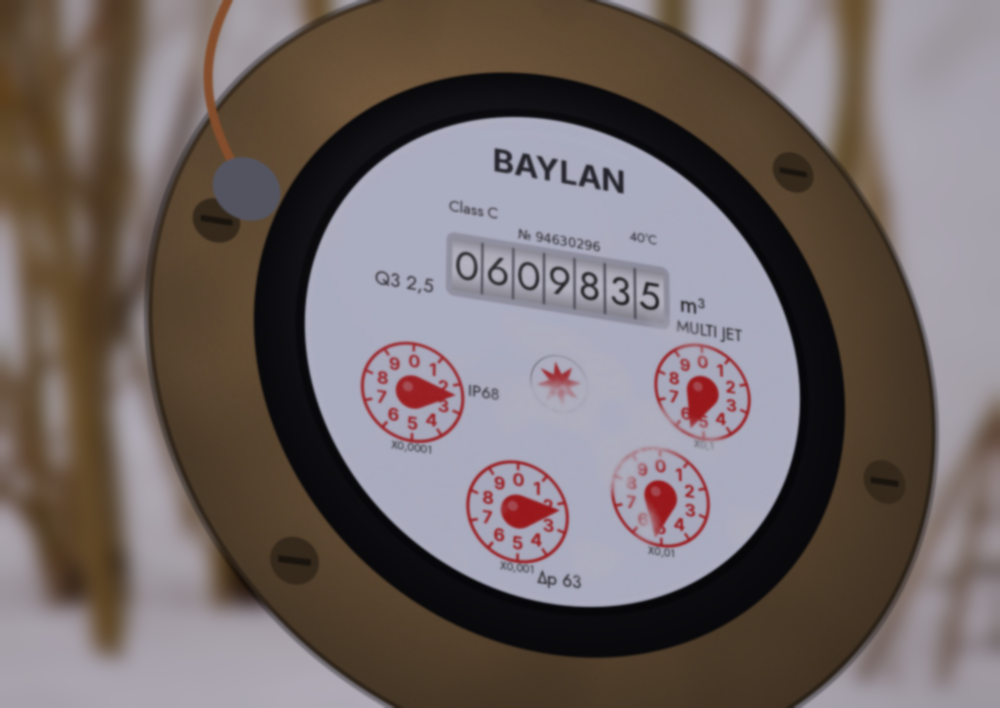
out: **609835.5522** m³
